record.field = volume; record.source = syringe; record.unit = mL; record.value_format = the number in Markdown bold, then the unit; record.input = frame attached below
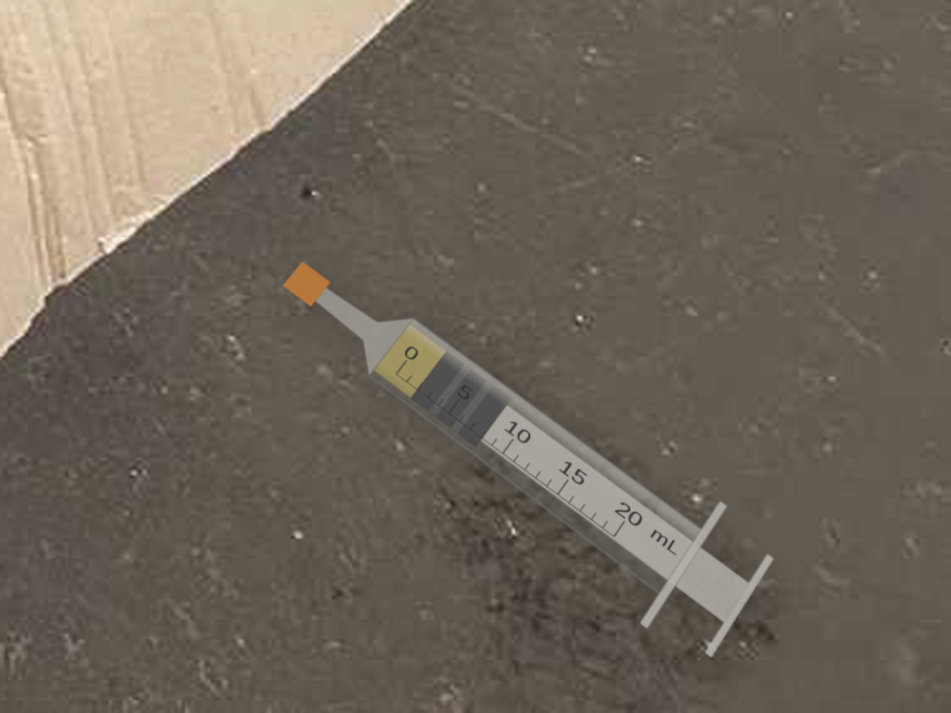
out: **2** mL
